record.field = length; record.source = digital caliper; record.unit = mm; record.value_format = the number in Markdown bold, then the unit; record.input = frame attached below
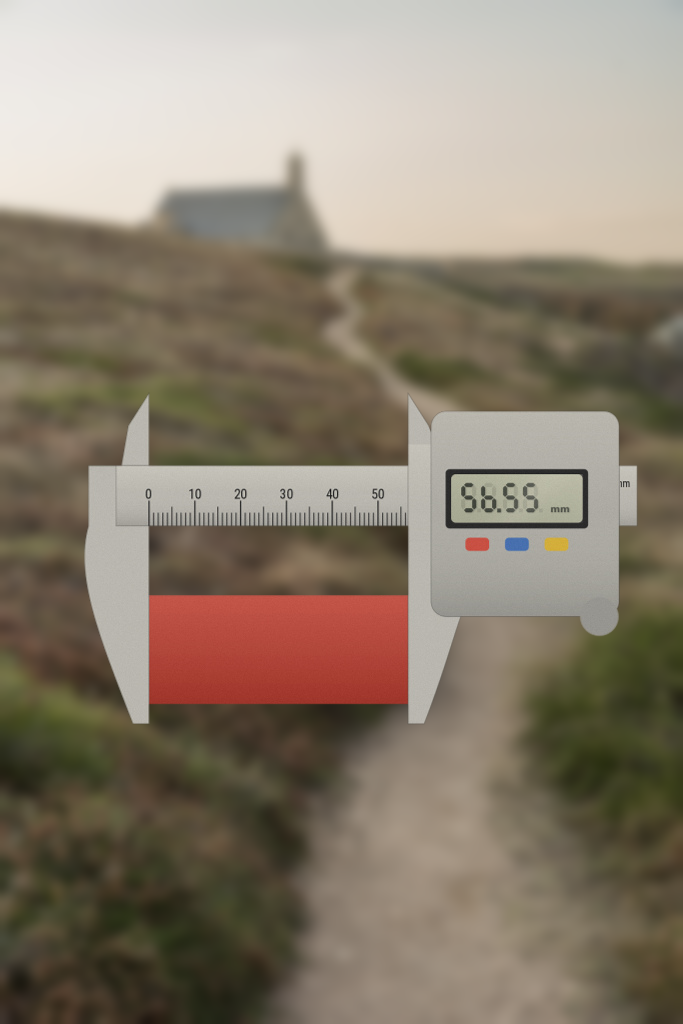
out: **56.55** mm
